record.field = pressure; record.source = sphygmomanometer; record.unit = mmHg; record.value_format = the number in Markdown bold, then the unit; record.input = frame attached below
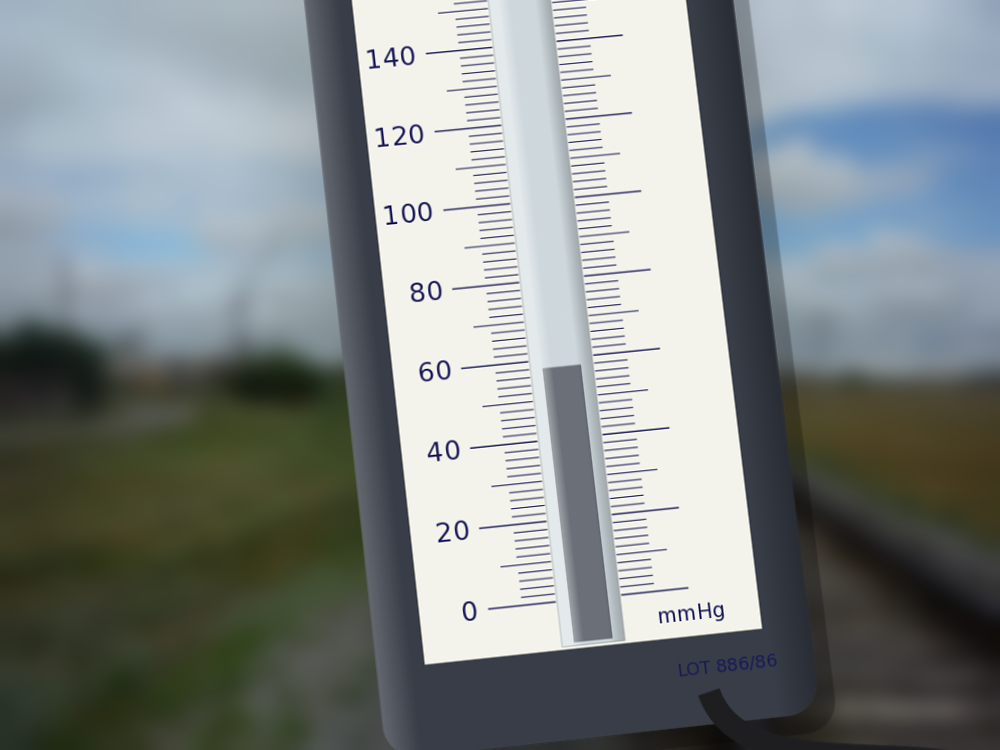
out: **58** mmHg
